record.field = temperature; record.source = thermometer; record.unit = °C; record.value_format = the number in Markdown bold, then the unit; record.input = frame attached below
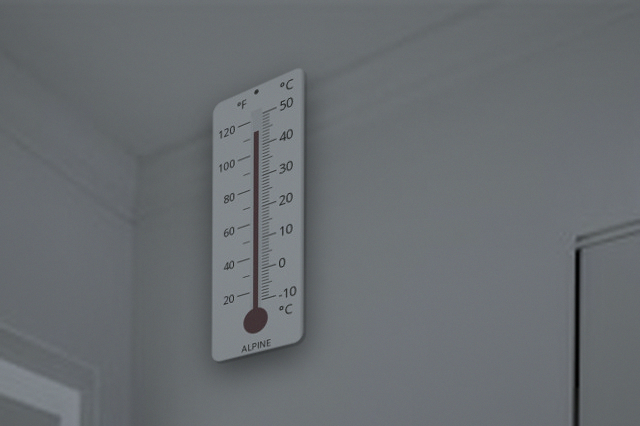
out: **45** °C
